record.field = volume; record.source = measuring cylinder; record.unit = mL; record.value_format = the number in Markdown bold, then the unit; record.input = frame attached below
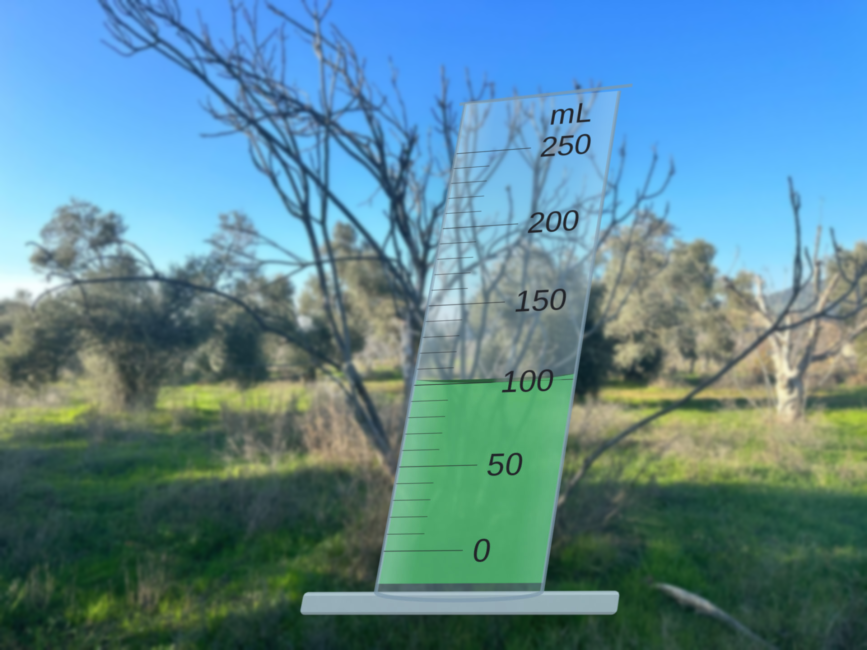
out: **100** mL
